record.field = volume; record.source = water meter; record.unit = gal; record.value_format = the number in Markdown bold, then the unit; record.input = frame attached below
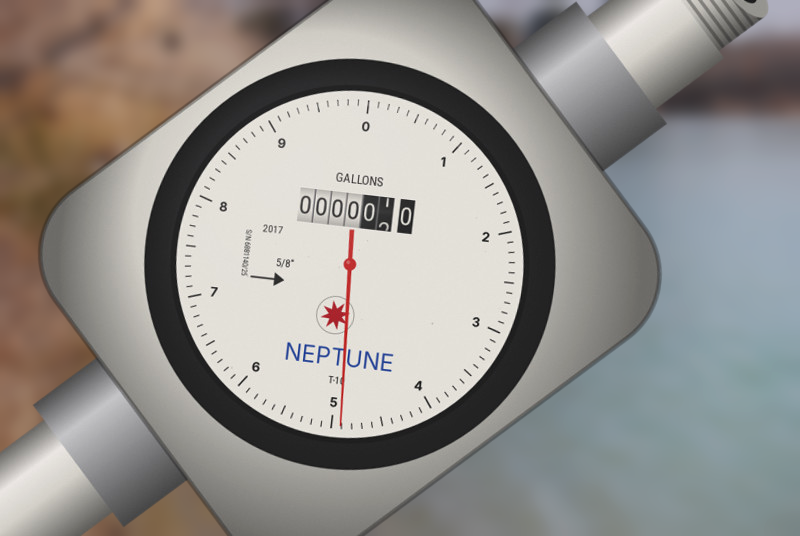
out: **14.9** gal
